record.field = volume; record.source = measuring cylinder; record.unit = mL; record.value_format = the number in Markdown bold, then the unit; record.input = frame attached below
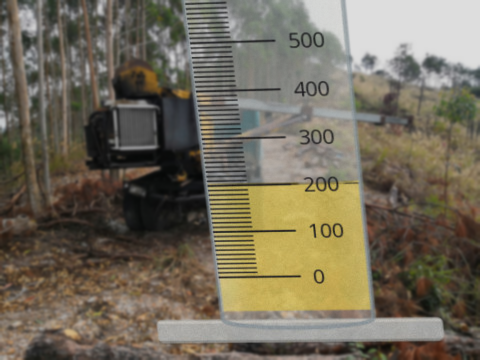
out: **200** mL
